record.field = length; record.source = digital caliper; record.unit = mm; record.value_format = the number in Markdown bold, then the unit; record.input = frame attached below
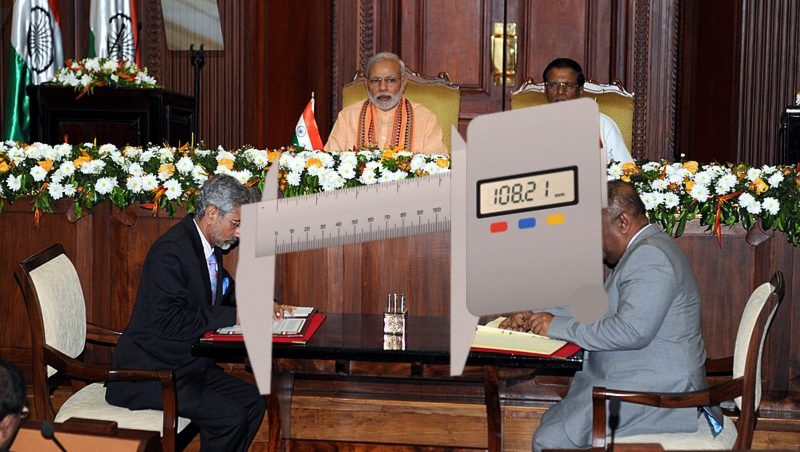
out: **108.21** mm
